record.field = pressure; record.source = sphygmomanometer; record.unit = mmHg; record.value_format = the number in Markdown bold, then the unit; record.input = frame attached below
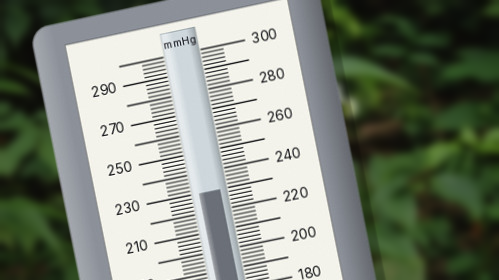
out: **230** mmHg
